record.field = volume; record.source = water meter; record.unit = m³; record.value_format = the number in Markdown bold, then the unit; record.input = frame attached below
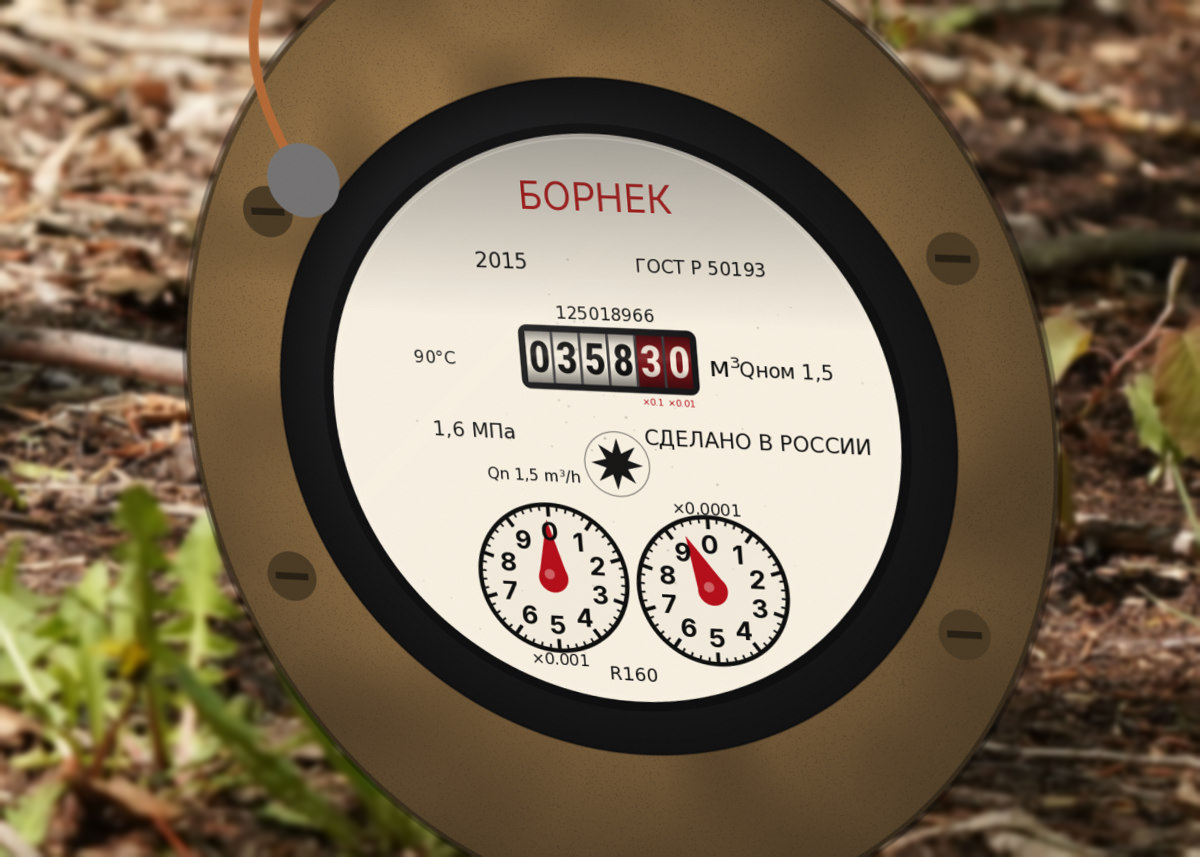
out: **358.2999** m³
